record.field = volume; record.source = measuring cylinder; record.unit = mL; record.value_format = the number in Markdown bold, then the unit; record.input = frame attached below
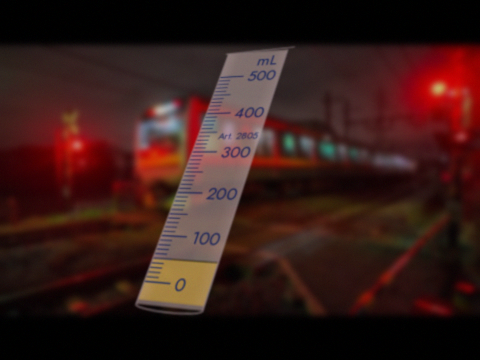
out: **50** mL
